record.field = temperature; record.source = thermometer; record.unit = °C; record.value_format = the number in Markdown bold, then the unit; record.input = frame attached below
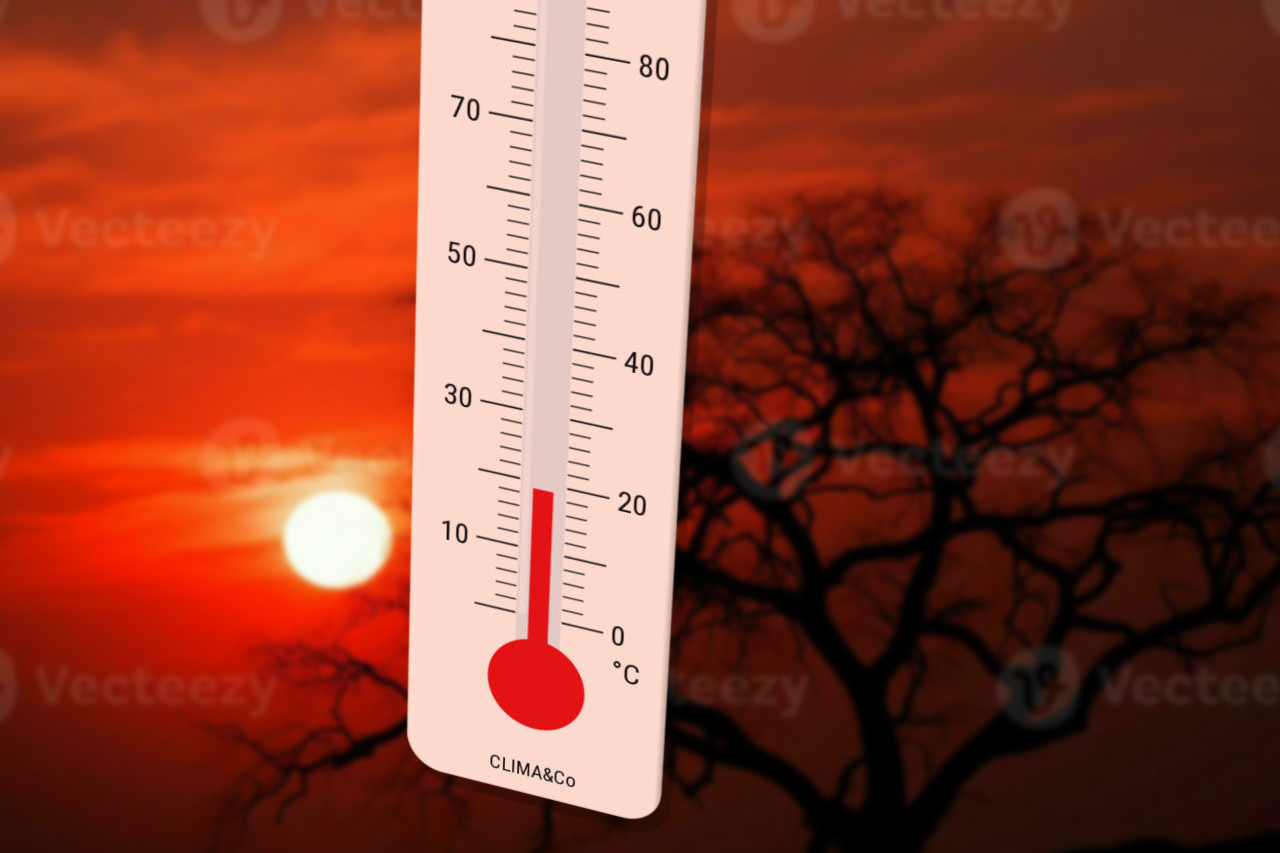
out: **19** °C
